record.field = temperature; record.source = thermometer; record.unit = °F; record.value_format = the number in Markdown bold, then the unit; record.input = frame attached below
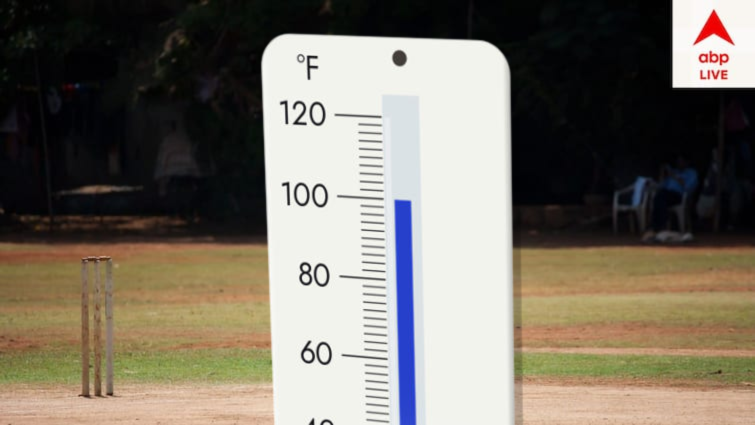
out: **100** °F
